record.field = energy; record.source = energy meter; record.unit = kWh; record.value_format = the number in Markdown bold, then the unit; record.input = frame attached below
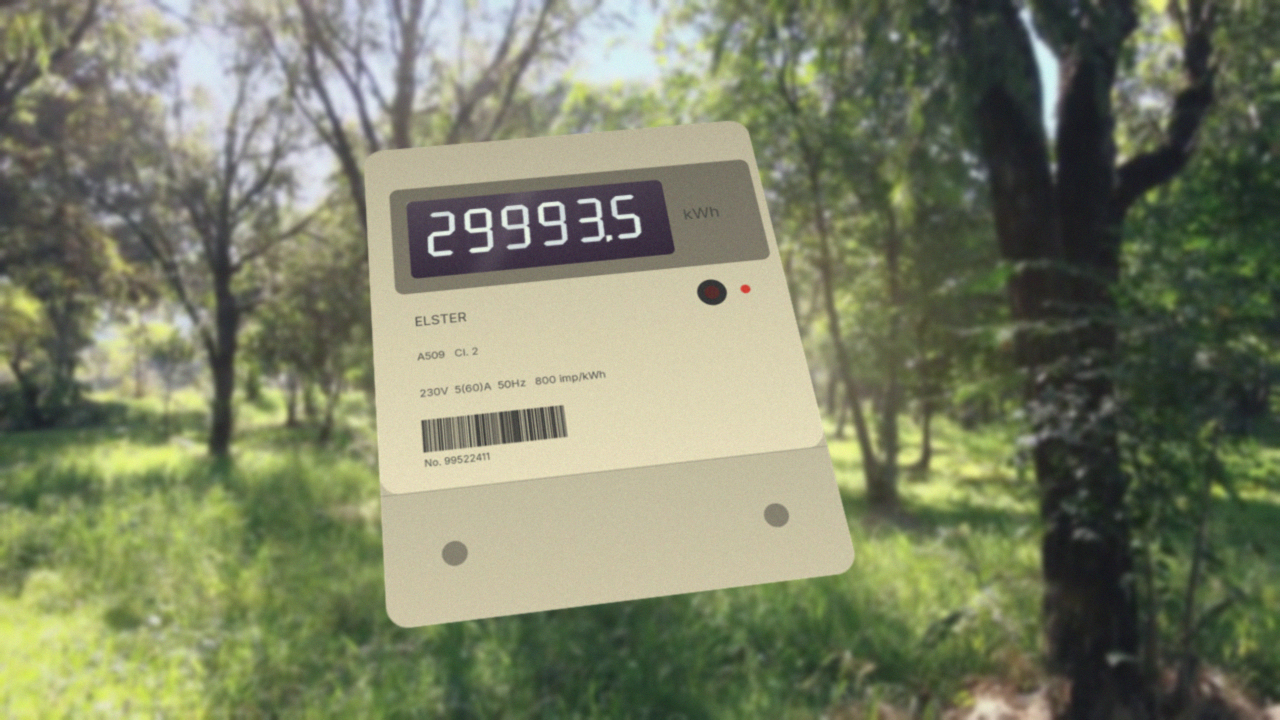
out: **29993.5** kWh
